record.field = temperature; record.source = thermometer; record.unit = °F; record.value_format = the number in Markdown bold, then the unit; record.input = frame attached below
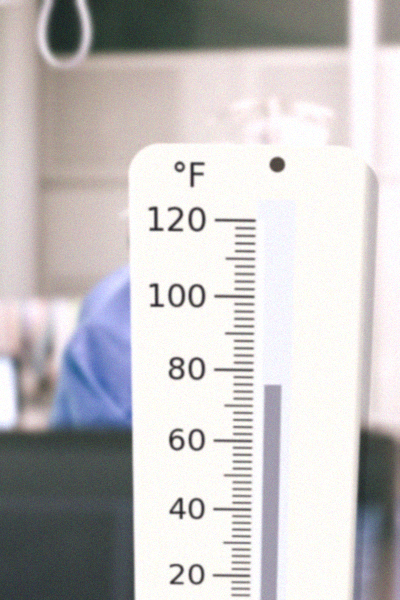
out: **76** °F
